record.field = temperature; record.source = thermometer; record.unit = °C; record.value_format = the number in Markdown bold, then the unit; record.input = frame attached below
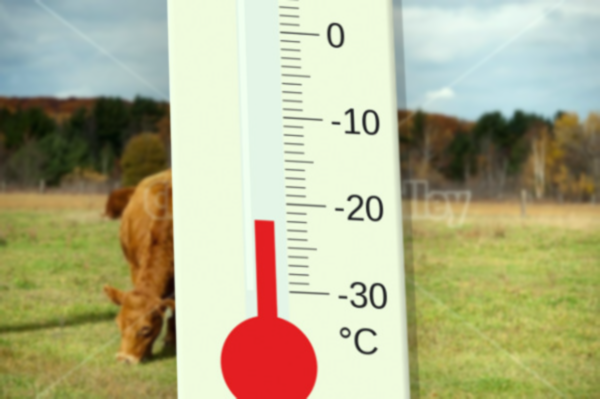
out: **-22** °C
